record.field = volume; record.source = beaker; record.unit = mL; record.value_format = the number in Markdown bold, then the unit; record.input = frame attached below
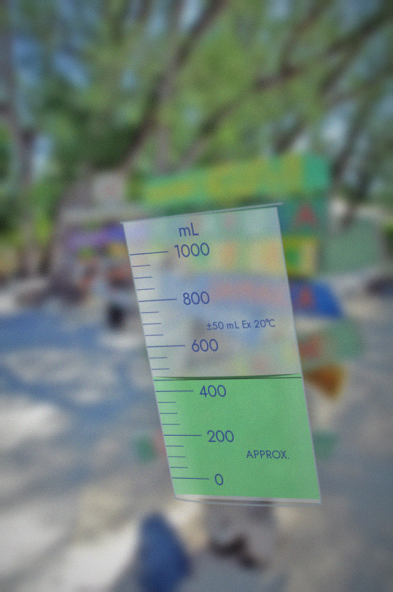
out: **450** mL
